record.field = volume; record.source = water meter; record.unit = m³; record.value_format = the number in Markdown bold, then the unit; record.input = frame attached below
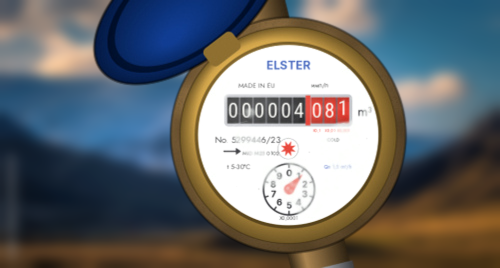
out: **4.0811** m³
